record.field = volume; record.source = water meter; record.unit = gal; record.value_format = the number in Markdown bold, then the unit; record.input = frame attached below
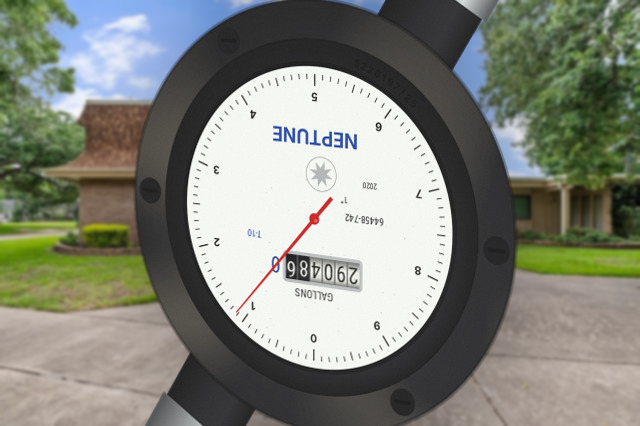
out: **2904861.1** gal
